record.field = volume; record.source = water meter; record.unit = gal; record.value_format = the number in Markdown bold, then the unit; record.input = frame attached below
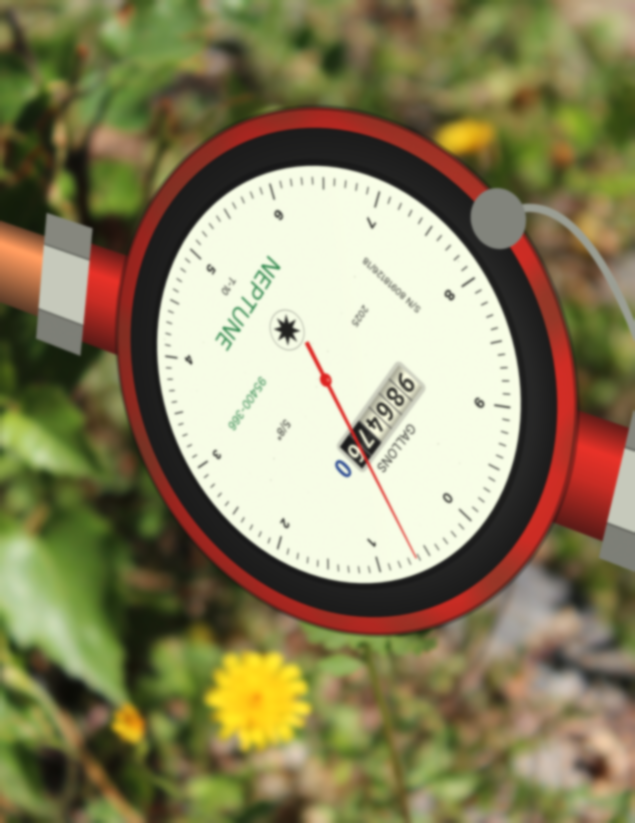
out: **9864760.6** gal
